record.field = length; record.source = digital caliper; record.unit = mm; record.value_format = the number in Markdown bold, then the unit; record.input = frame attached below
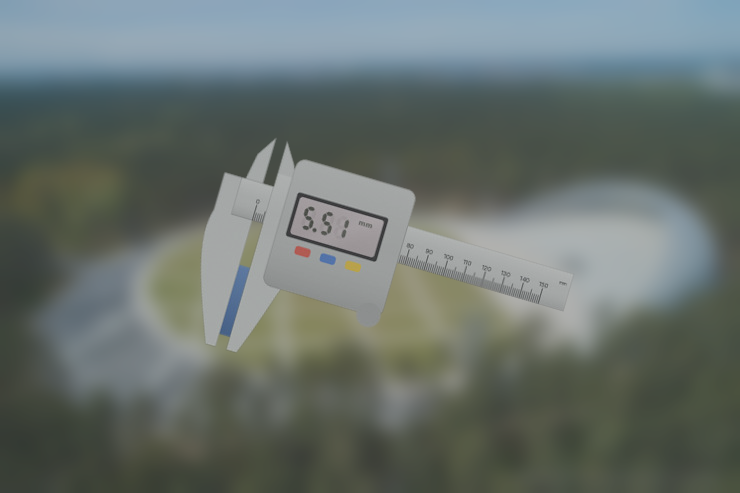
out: **5.51** mm
